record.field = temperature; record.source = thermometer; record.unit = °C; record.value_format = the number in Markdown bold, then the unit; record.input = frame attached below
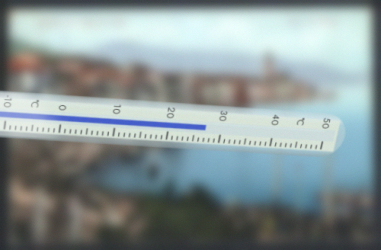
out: **27** °C
